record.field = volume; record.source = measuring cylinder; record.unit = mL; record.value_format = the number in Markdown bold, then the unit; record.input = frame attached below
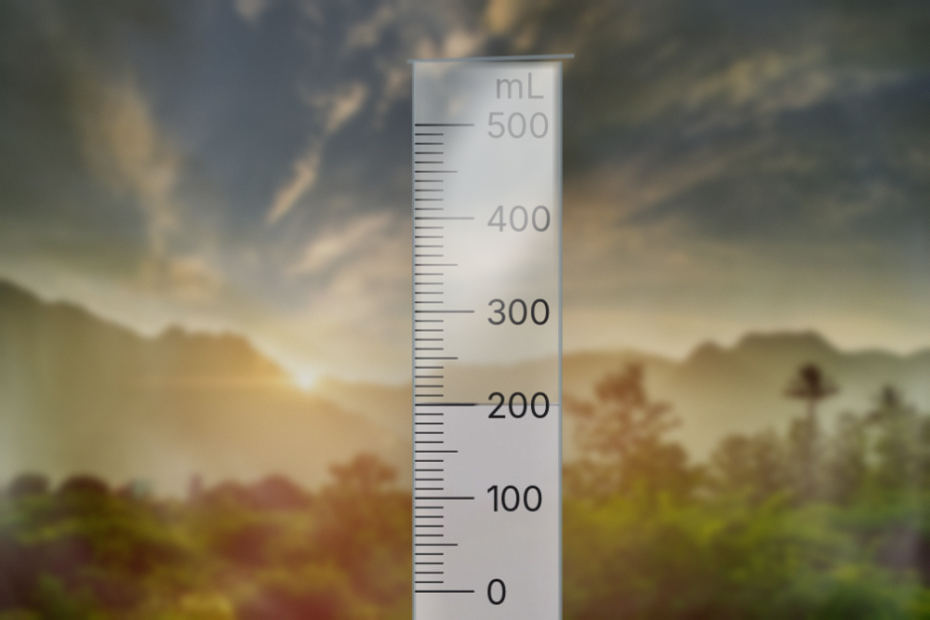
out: **200** mL
